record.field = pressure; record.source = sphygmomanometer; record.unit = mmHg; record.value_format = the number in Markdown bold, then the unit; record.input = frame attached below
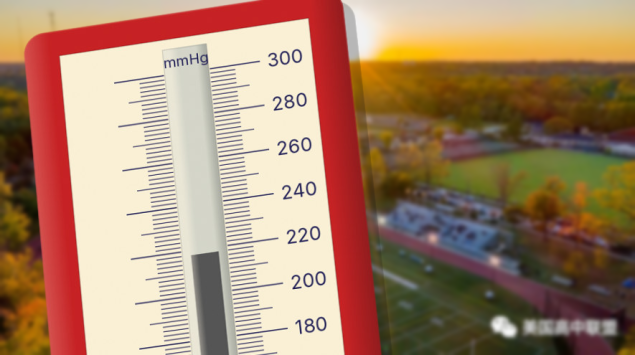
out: **218** mmHg
